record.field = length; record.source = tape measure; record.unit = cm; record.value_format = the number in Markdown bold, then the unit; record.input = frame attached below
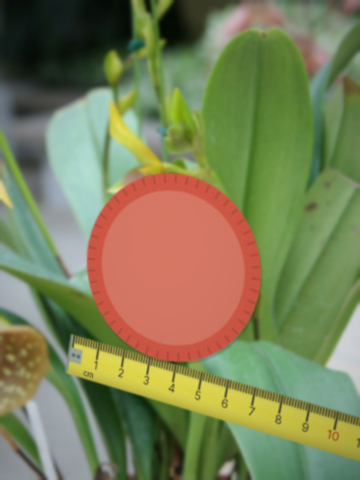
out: **6.5** cm
